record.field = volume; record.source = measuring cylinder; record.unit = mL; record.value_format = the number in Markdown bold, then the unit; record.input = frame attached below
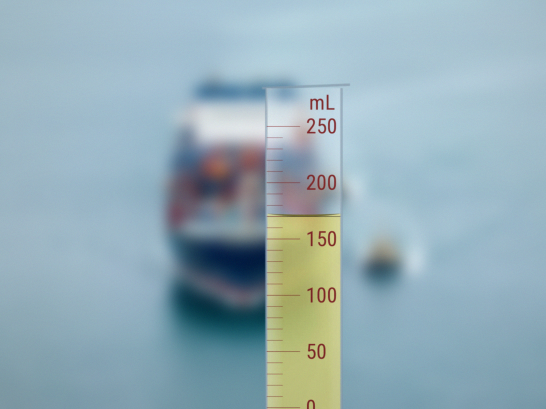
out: **170** mL
